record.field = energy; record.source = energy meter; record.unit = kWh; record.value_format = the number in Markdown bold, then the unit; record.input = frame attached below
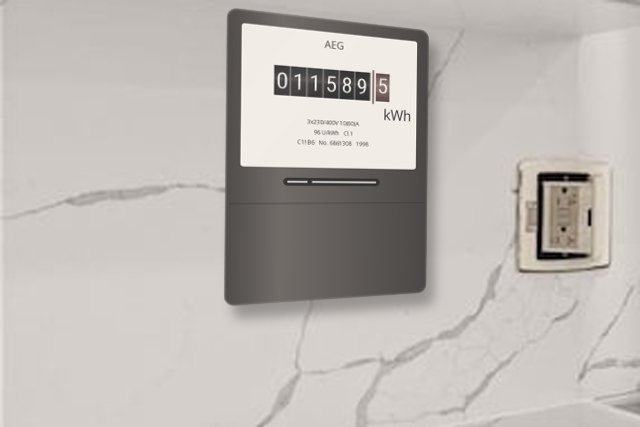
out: **11589.5** kWh
